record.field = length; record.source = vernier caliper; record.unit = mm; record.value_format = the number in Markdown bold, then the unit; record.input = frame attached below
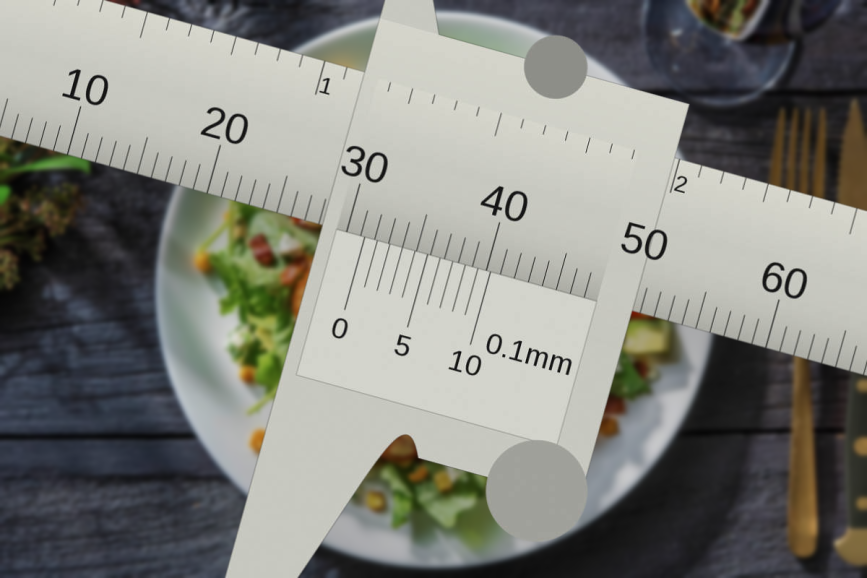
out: **31.3** mm
